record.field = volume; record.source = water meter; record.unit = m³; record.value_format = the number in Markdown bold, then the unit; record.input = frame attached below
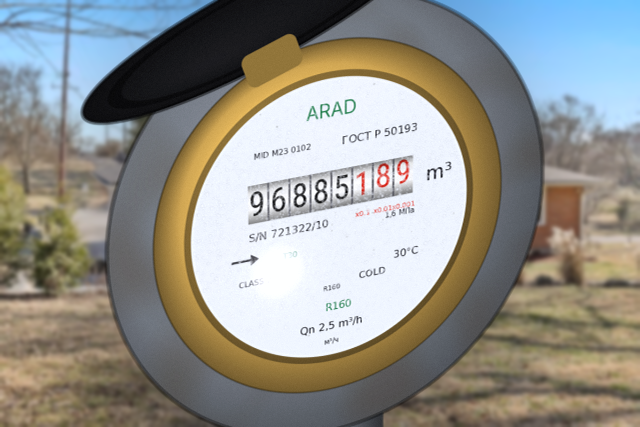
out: **96885.189** m³
